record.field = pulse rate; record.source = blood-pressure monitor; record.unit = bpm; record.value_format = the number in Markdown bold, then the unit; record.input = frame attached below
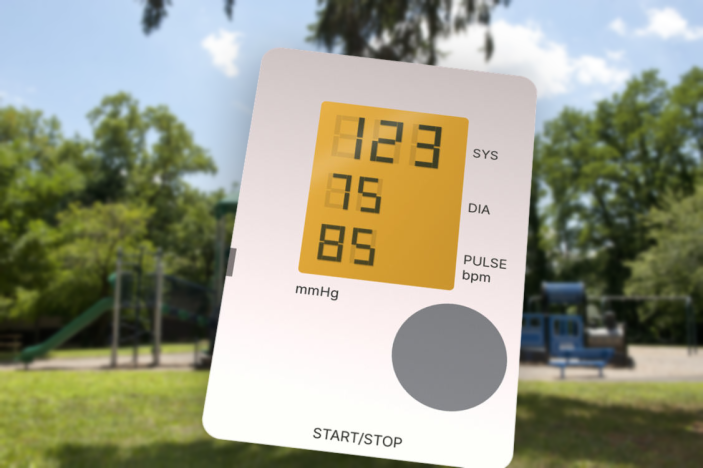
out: **85** bpm
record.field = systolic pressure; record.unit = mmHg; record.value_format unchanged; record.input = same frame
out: **123** mmHg
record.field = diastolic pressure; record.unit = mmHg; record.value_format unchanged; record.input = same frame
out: **75** mmHg
